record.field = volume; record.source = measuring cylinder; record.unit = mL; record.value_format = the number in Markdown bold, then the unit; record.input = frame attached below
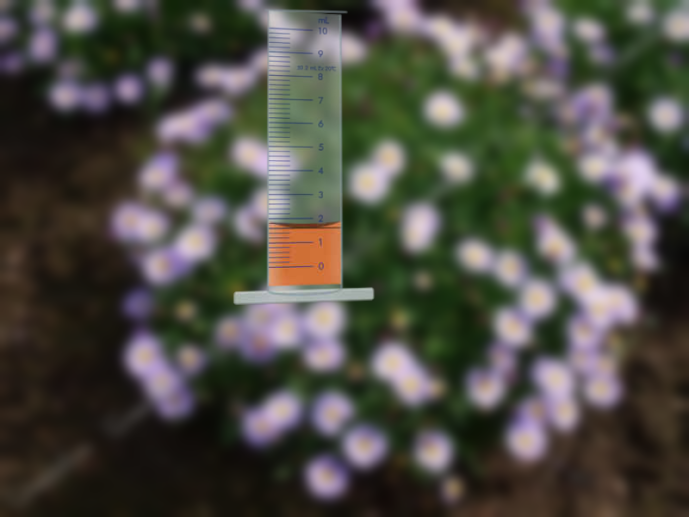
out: **1.6** mL
